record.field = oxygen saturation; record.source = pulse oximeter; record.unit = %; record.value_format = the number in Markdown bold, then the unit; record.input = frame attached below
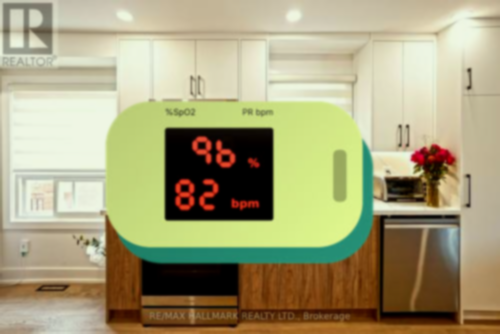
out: **96** %
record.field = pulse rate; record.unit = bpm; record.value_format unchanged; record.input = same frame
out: **82** bpm
